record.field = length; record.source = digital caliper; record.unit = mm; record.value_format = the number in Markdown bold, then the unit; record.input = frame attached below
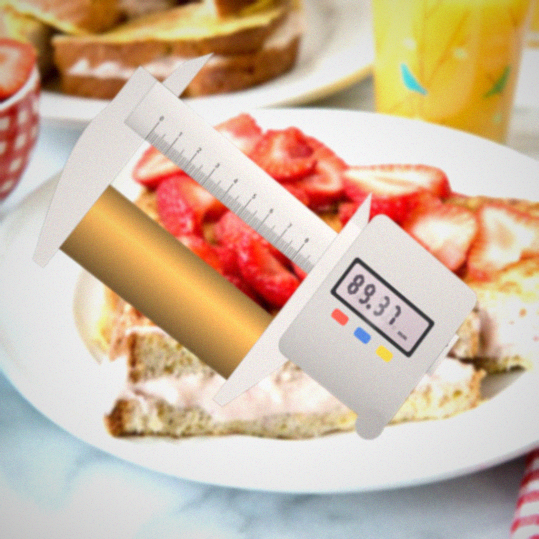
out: **89.37** mm
